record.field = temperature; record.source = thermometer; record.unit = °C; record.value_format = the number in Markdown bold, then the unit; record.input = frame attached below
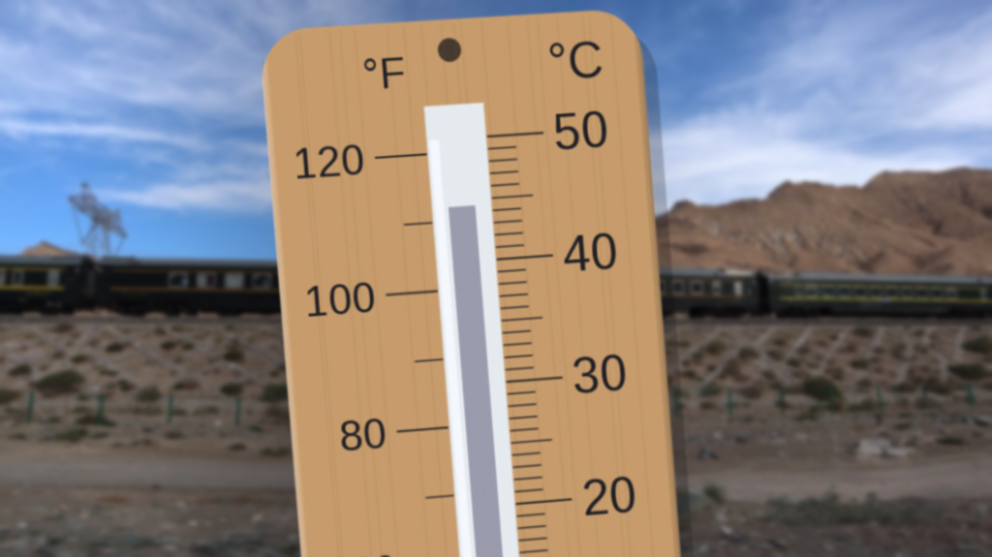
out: **44.5** °C
